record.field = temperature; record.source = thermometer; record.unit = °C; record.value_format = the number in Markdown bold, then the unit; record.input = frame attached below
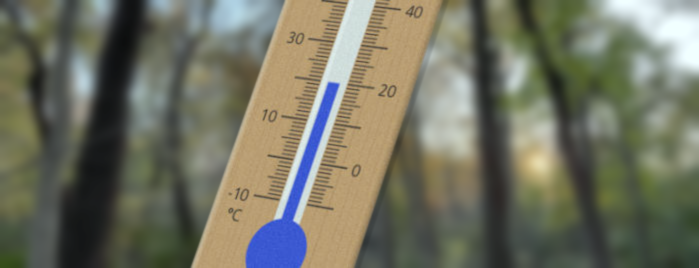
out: **20** °C
